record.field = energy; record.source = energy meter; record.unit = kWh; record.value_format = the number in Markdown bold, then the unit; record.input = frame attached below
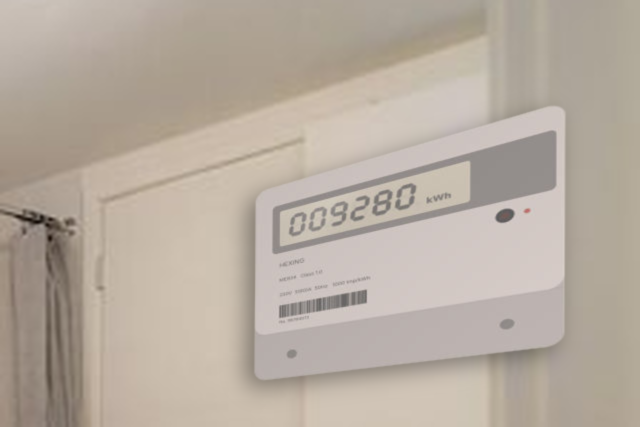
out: **9280** kWh
